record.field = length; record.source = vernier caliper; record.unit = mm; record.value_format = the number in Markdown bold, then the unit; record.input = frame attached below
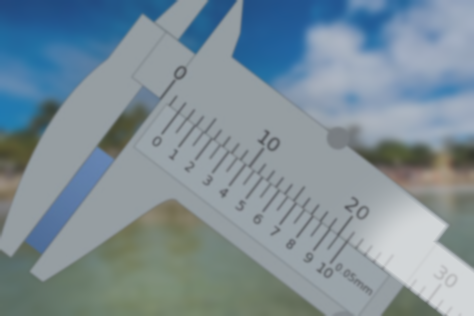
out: **2.0** mm
